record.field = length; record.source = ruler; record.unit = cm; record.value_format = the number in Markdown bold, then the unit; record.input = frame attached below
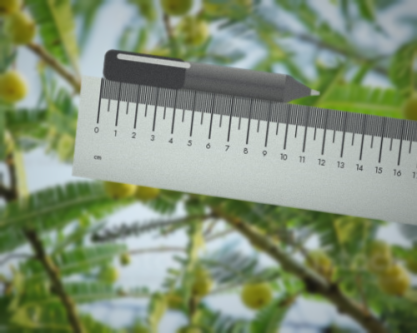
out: **11.5** cm
